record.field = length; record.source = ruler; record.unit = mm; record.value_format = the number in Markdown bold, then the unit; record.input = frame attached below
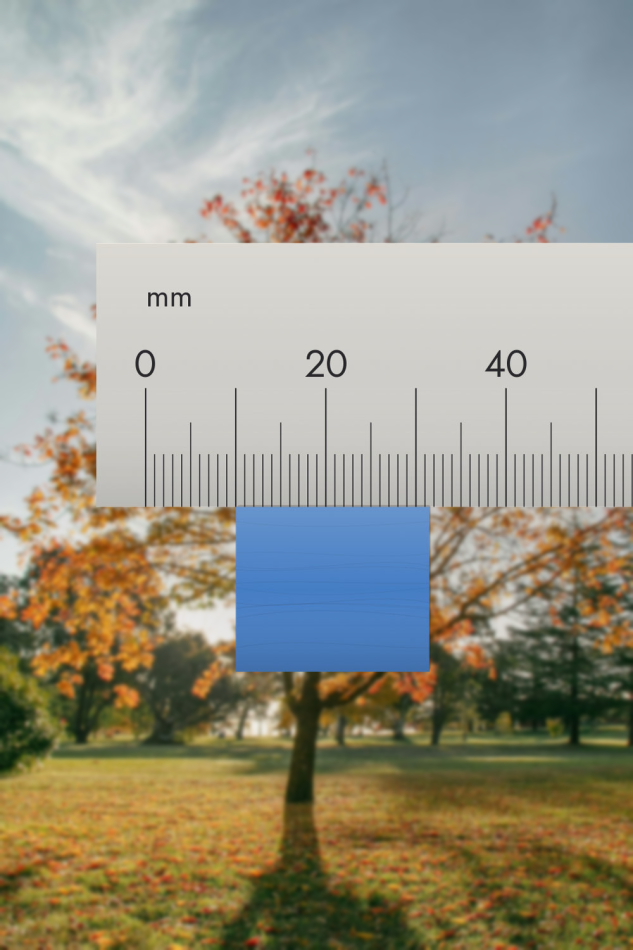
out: **21.5** mm
